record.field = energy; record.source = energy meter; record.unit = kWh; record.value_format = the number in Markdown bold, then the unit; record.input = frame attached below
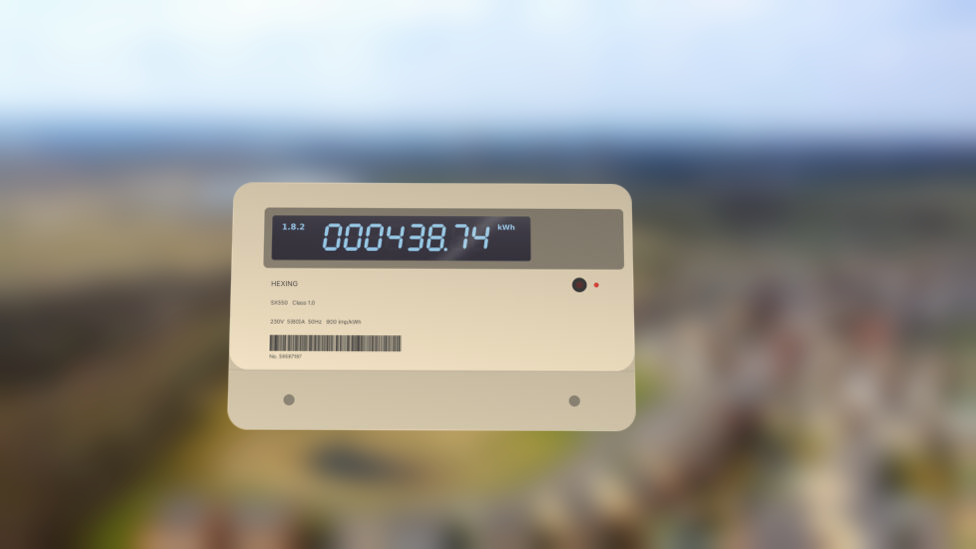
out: **438.74** kWh
